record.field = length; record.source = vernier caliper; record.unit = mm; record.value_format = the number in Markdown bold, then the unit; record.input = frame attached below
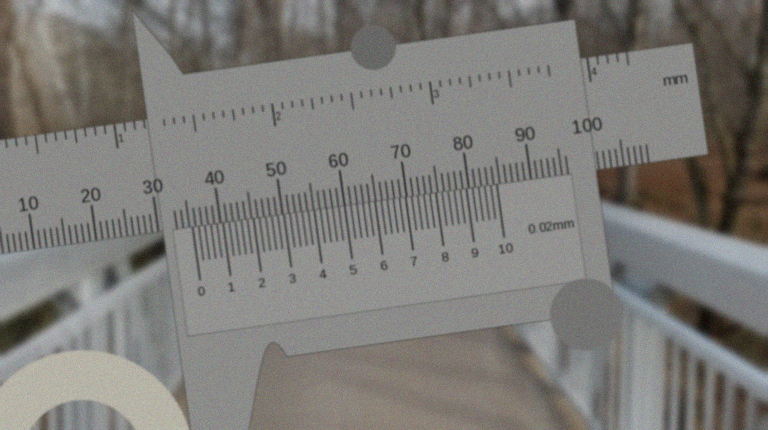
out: **35.5** mm
